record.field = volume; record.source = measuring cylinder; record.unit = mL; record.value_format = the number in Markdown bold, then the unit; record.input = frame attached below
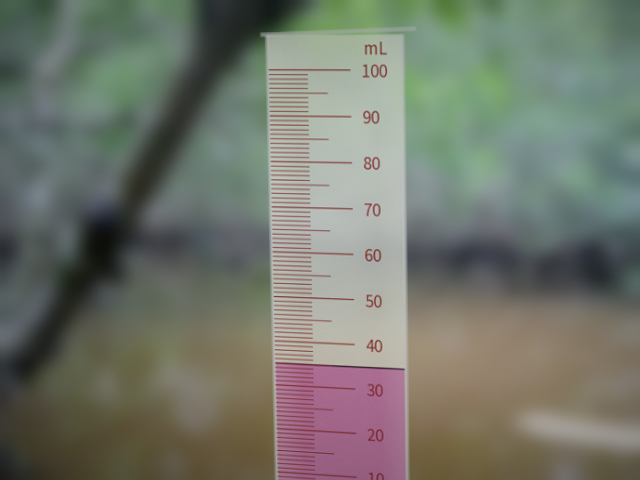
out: **35** mL
